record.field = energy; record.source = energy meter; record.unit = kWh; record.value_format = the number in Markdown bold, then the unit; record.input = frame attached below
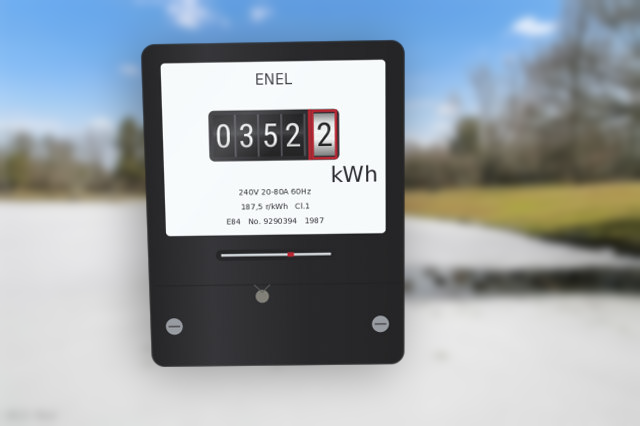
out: **352.2** kWh
